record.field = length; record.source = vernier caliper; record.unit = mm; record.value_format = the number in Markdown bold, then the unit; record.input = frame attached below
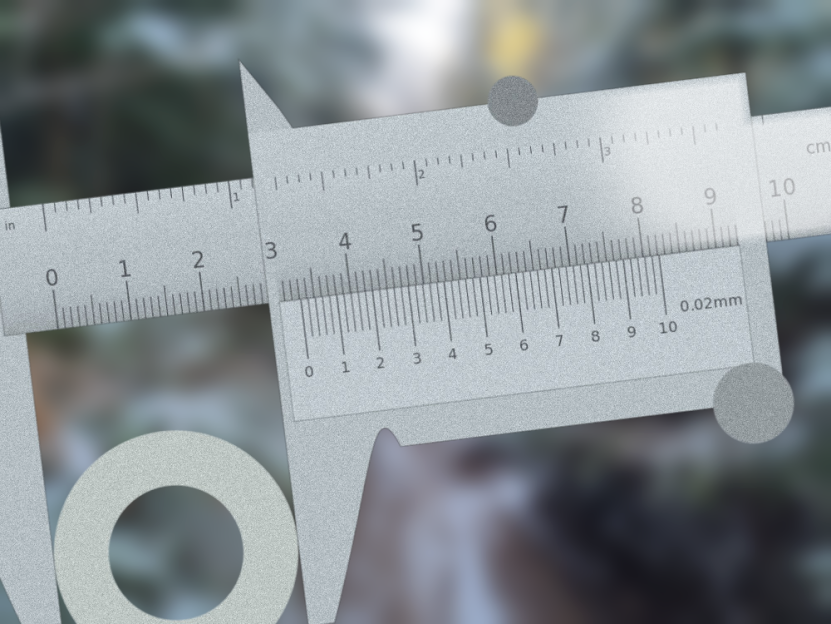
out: **33.2** mm
